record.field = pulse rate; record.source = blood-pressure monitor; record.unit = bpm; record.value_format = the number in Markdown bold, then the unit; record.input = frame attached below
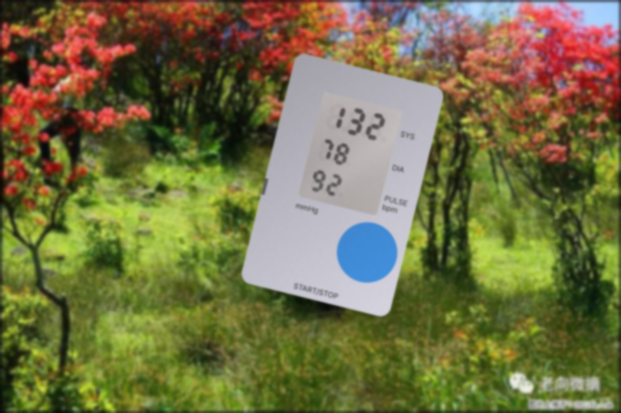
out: **92** bpm
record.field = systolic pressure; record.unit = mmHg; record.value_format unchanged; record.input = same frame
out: **132** mmHg
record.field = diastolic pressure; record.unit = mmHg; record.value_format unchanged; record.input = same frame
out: **78** mmHg
